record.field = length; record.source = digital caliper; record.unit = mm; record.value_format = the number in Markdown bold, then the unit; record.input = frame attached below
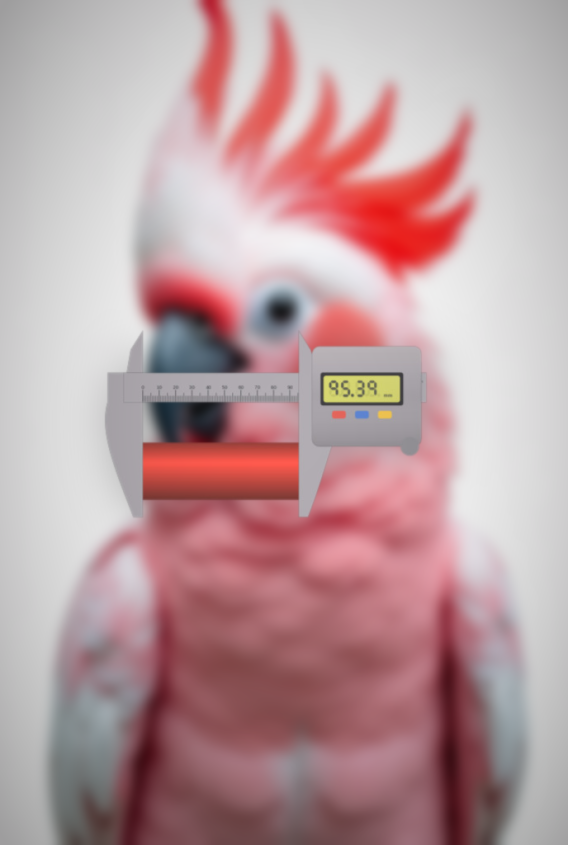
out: **95.39** mm
